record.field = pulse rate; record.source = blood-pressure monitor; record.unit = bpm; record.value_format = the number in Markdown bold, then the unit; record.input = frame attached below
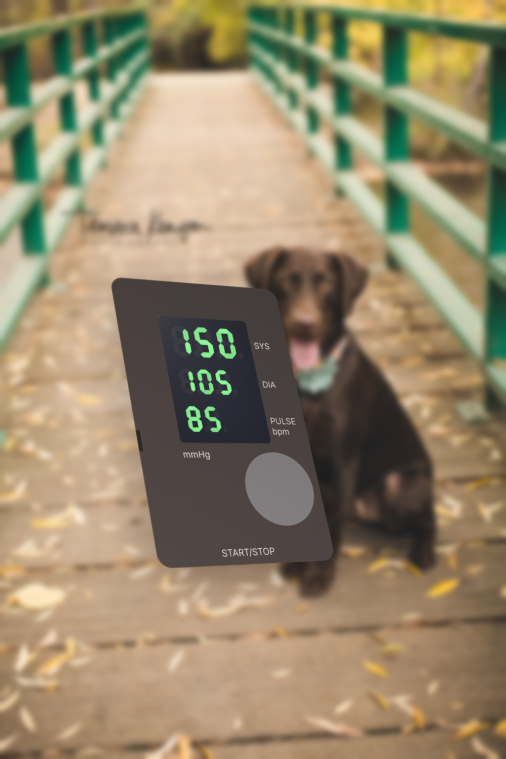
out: **85** bpm
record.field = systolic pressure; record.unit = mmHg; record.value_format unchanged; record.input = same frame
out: **150** mmHg
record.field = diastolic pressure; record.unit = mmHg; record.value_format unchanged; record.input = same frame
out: **105** mmHg
